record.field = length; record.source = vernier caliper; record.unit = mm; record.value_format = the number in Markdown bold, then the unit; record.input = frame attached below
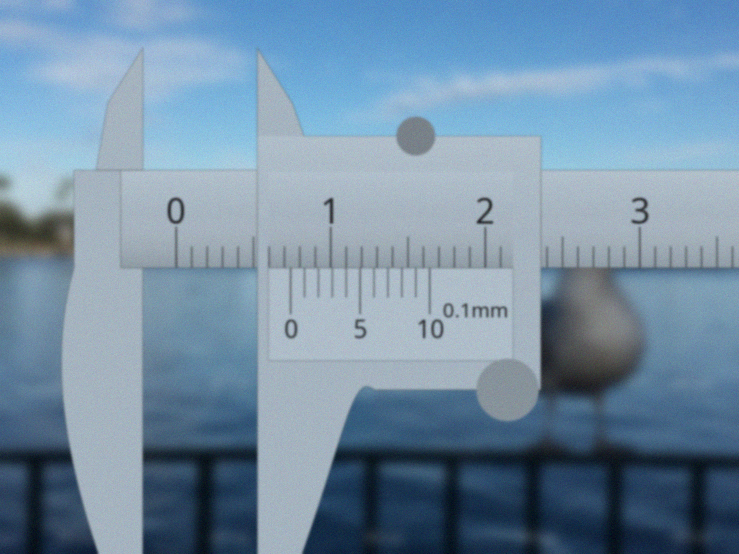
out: **7.4** mm
